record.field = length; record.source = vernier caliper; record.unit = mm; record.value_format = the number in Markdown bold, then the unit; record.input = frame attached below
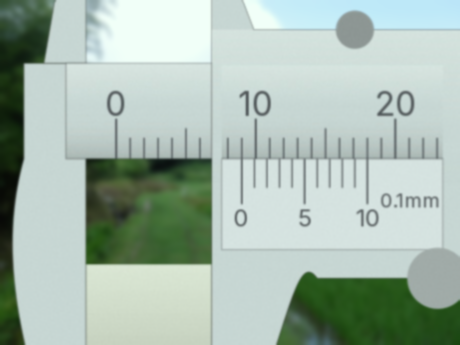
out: **9.0** mm
